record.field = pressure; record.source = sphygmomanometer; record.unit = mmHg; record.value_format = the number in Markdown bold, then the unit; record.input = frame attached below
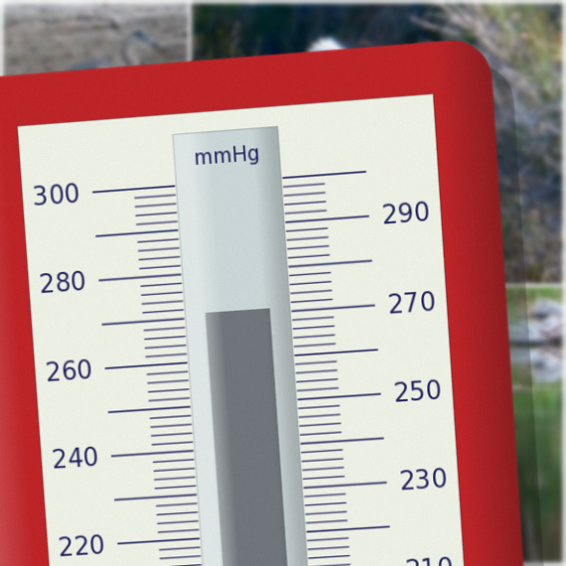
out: **271** mmHg
